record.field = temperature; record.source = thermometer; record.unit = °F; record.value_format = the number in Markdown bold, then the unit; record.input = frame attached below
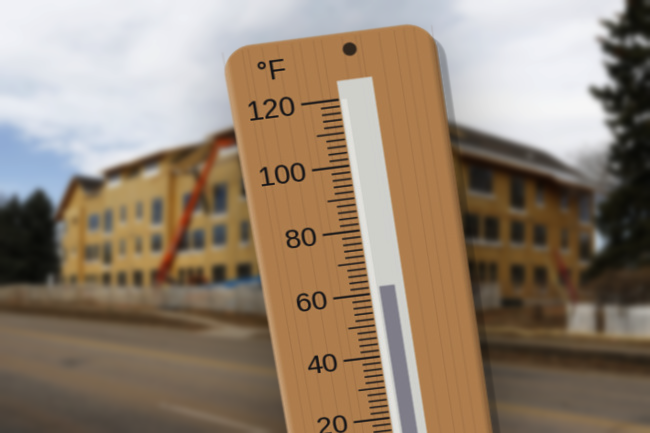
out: **62** °F
